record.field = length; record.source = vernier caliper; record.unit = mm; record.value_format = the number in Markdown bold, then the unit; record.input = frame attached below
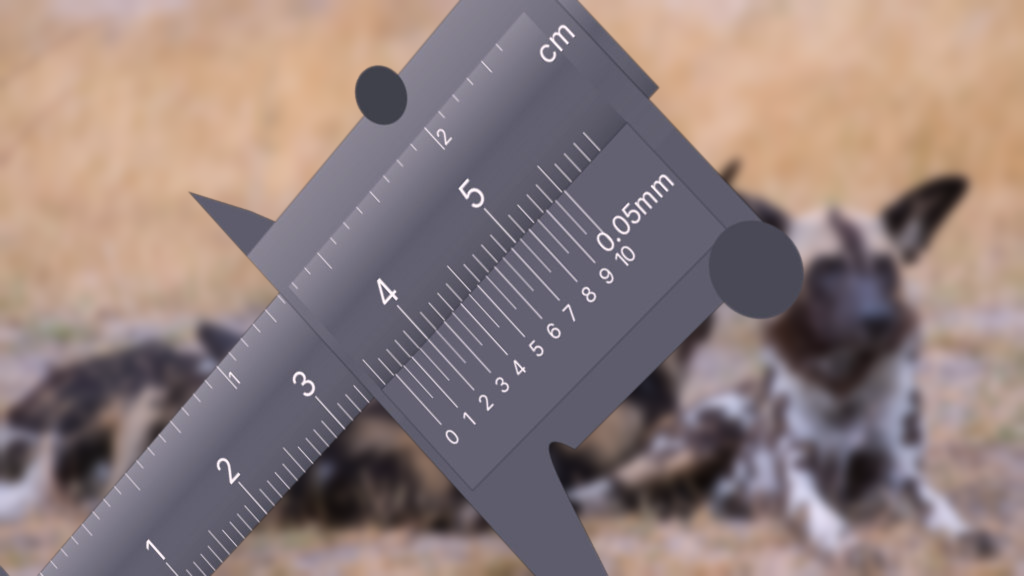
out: **36.2** mm
